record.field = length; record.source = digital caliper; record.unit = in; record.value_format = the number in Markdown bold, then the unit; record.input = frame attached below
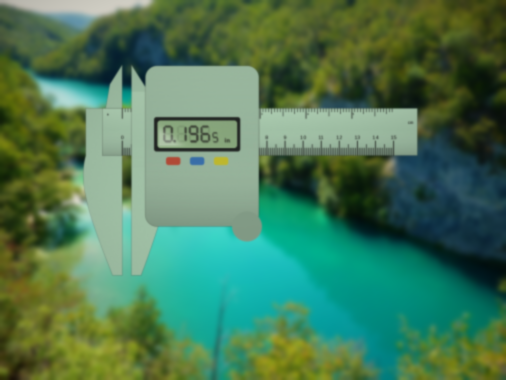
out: **0.1965** in
